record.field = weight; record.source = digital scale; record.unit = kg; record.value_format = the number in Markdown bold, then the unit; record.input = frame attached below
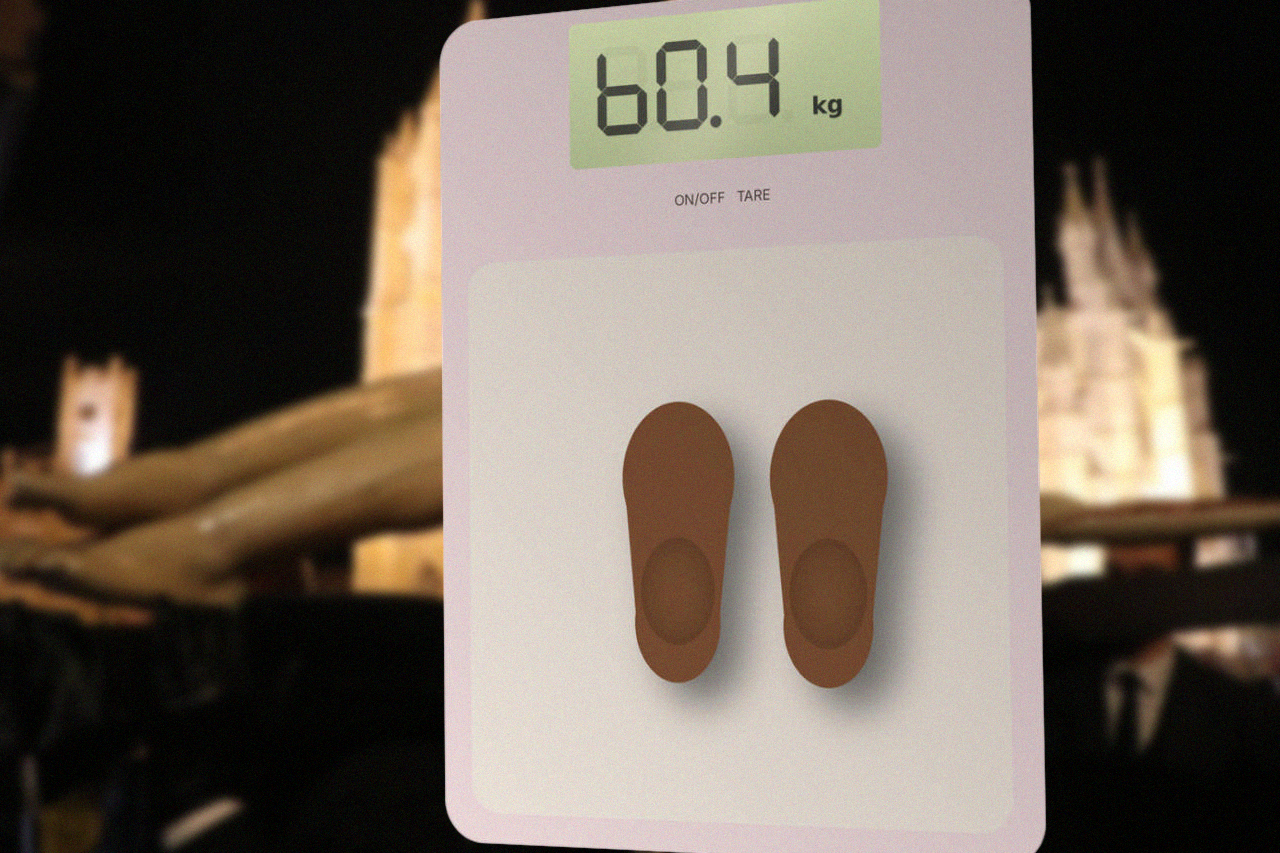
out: **60.4** kg
